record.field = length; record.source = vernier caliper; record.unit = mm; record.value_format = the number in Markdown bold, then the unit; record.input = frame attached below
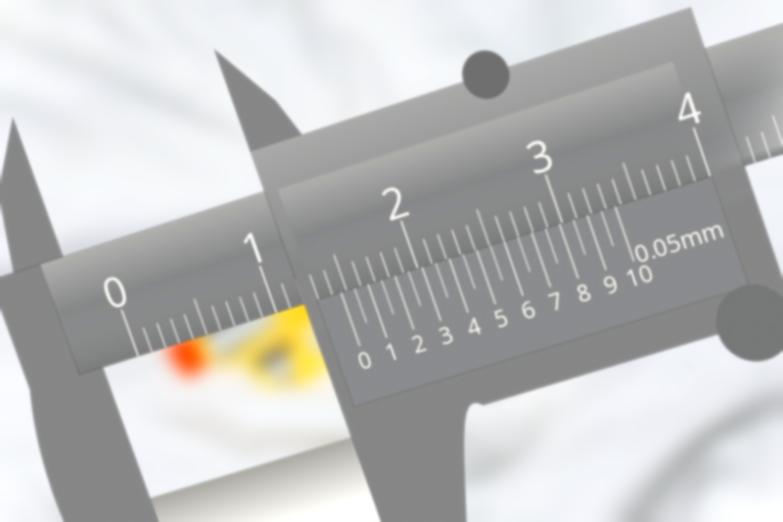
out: **14.6** mm
